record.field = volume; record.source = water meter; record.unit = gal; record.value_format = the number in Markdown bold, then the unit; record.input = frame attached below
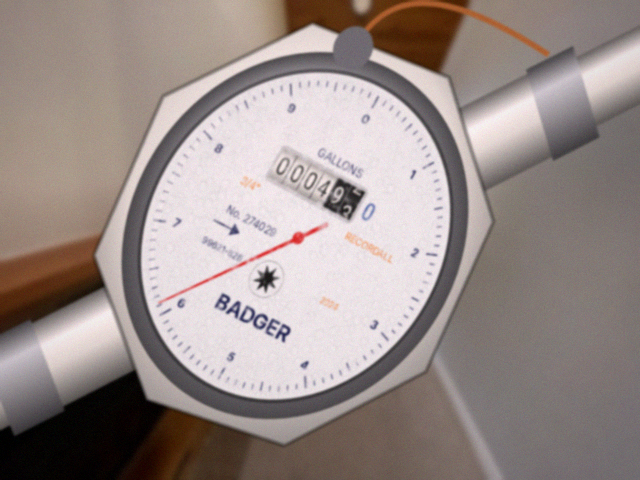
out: **4926.1** gal
